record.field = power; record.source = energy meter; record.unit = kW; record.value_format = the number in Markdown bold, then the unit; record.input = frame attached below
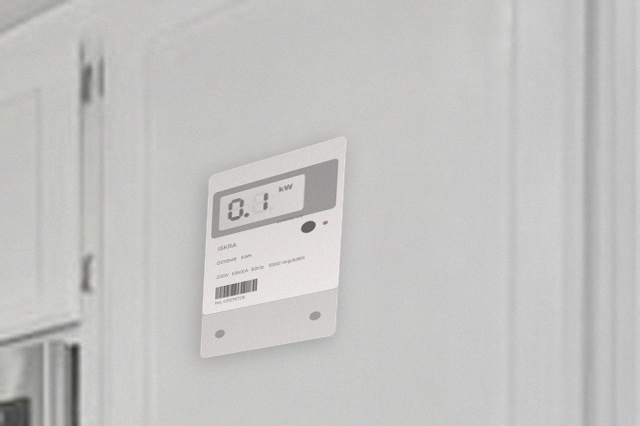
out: **0.1** kW
